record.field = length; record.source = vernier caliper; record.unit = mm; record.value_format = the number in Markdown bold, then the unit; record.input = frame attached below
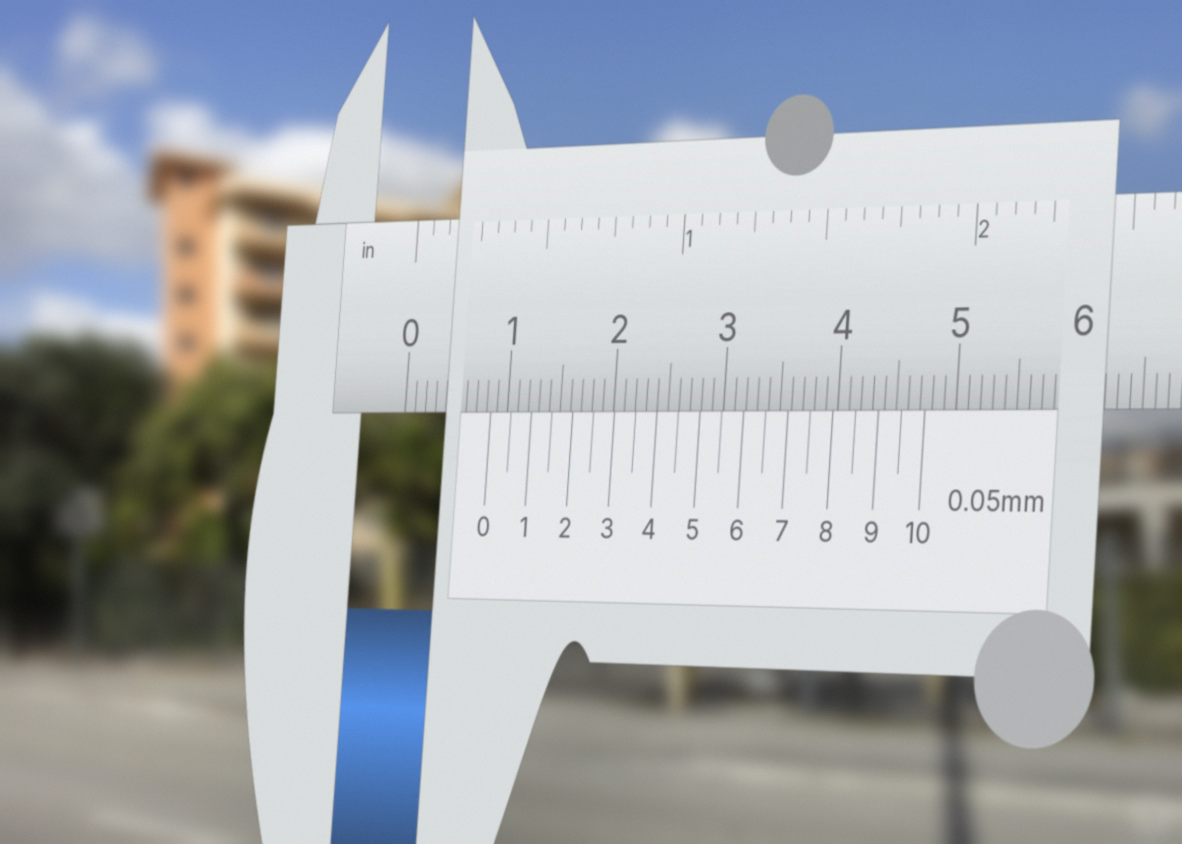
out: **8.4** mm
